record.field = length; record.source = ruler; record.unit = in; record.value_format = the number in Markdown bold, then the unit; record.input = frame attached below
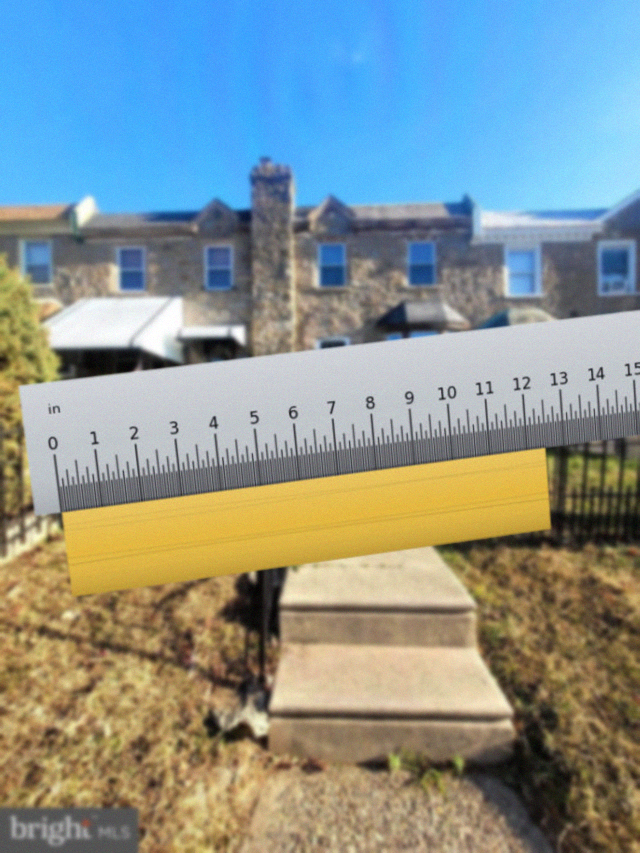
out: **12.5** in
